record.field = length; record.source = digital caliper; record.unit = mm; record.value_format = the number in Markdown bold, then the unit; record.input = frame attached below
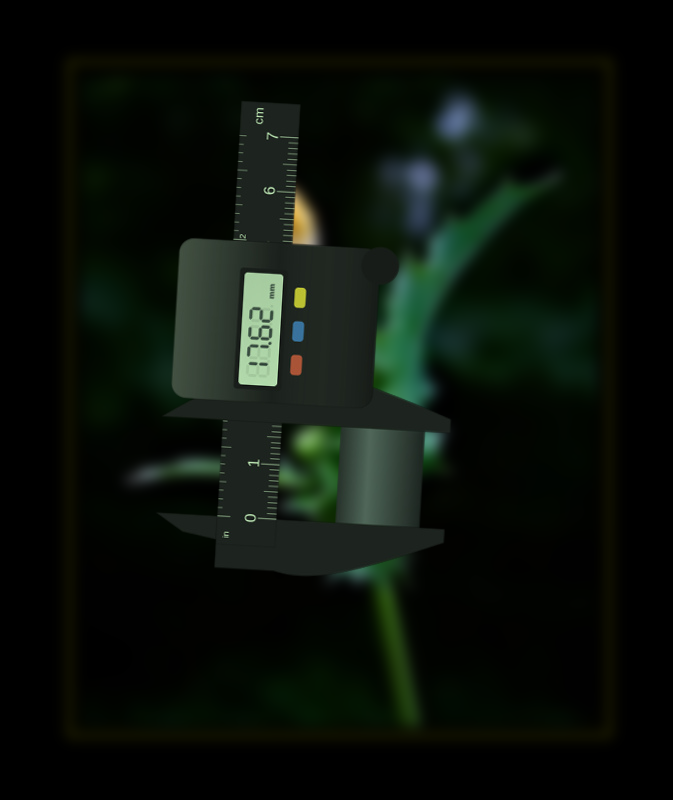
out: **17.62** mm
